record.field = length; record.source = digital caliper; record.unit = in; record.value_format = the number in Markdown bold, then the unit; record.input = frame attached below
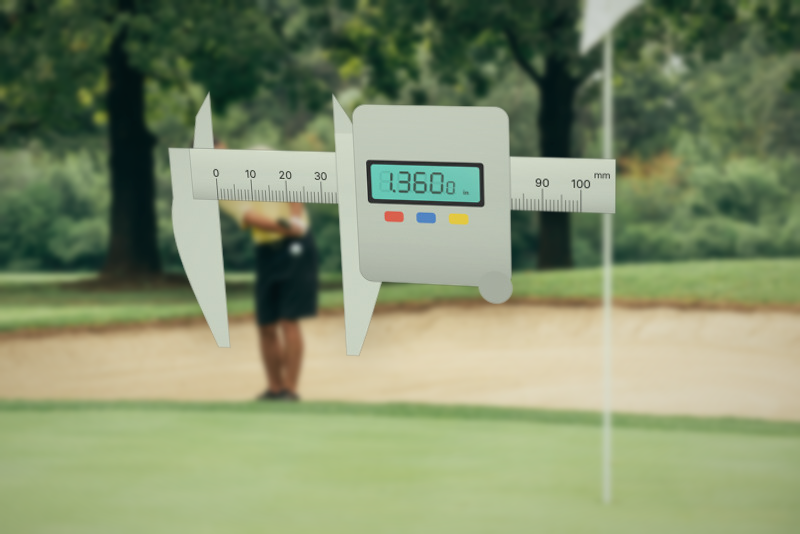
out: **1.3600** in
